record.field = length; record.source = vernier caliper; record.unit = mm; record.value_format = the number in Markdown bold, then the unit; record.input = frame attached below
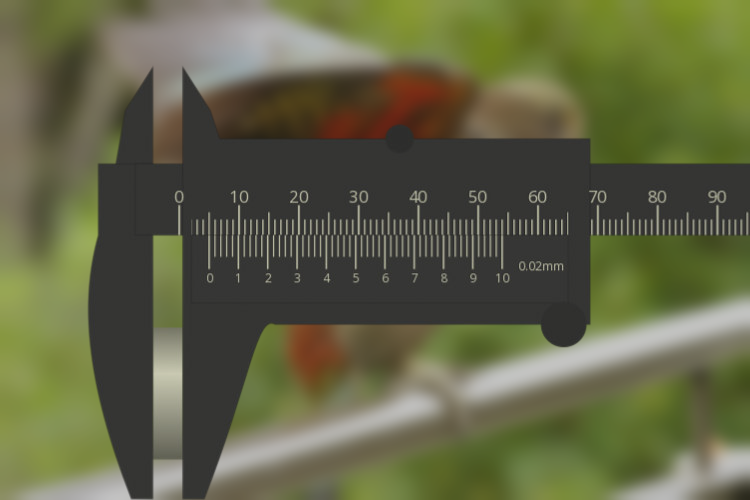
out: **5.0** mm
